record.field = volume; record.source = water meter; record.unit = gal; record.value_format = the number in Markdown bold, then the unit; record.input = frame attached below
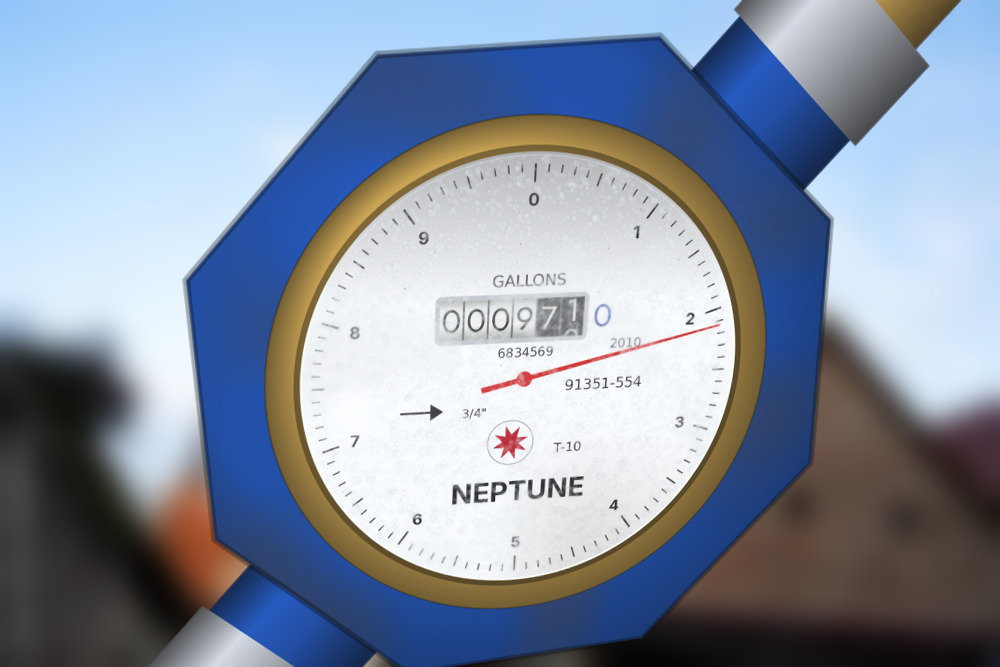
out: **9712.1** gal
